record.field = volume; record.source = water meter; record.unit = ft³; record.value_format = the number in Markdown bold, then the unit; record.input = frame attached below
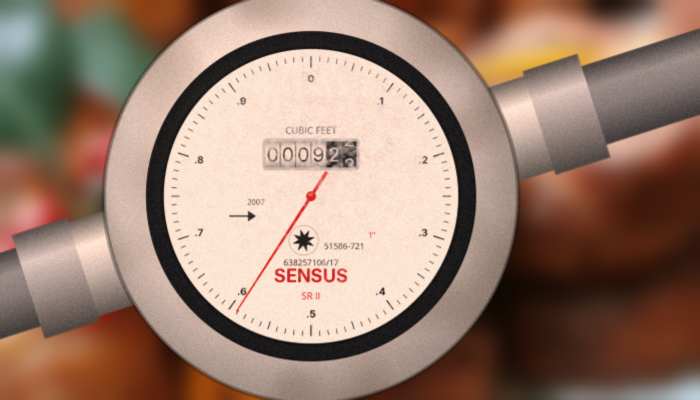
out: **922.59** ft³
